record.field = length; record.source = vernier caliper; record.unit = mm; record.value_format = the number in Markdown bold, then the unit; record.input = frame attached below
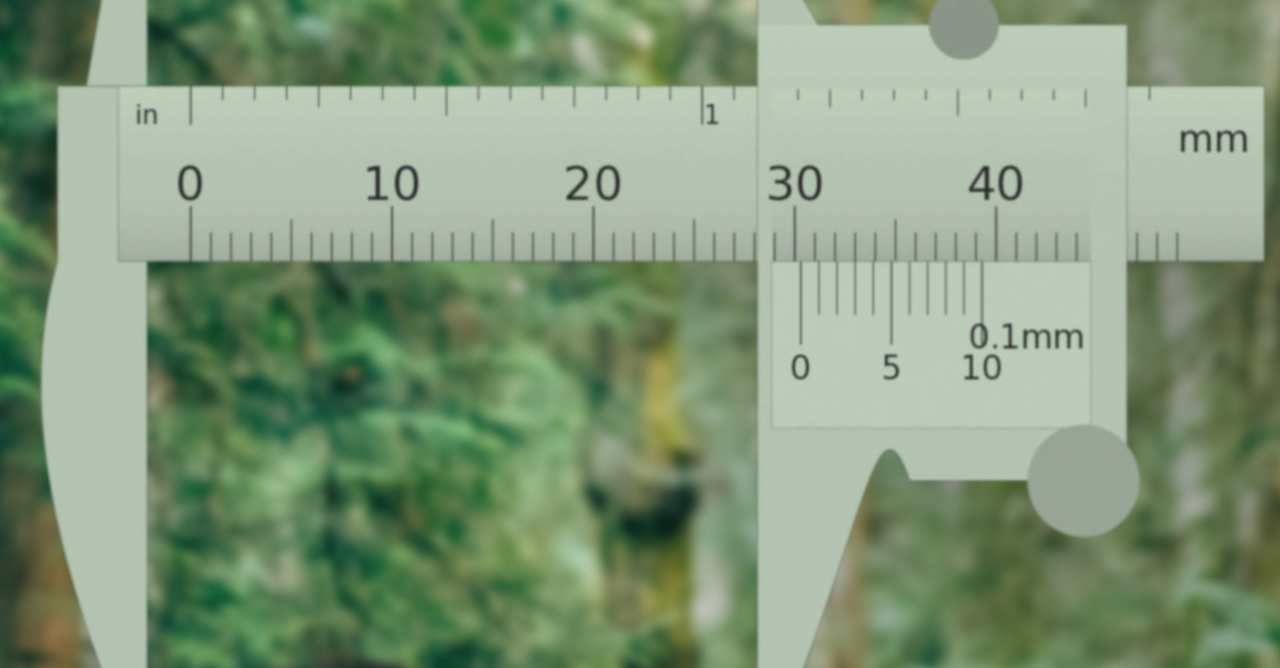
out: **30.3** mm
